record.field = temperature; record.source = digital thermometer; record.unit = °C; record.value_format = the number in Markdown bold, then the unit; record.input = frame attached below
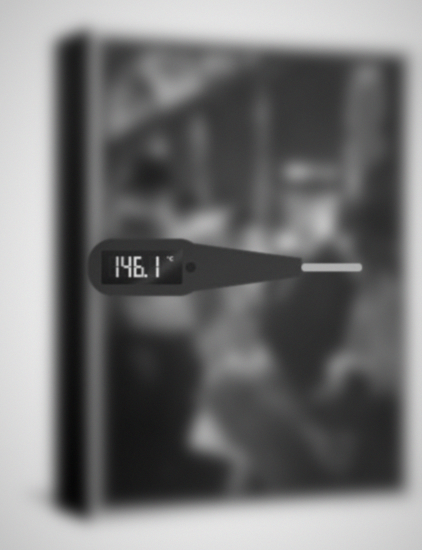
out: **146.1** °C
